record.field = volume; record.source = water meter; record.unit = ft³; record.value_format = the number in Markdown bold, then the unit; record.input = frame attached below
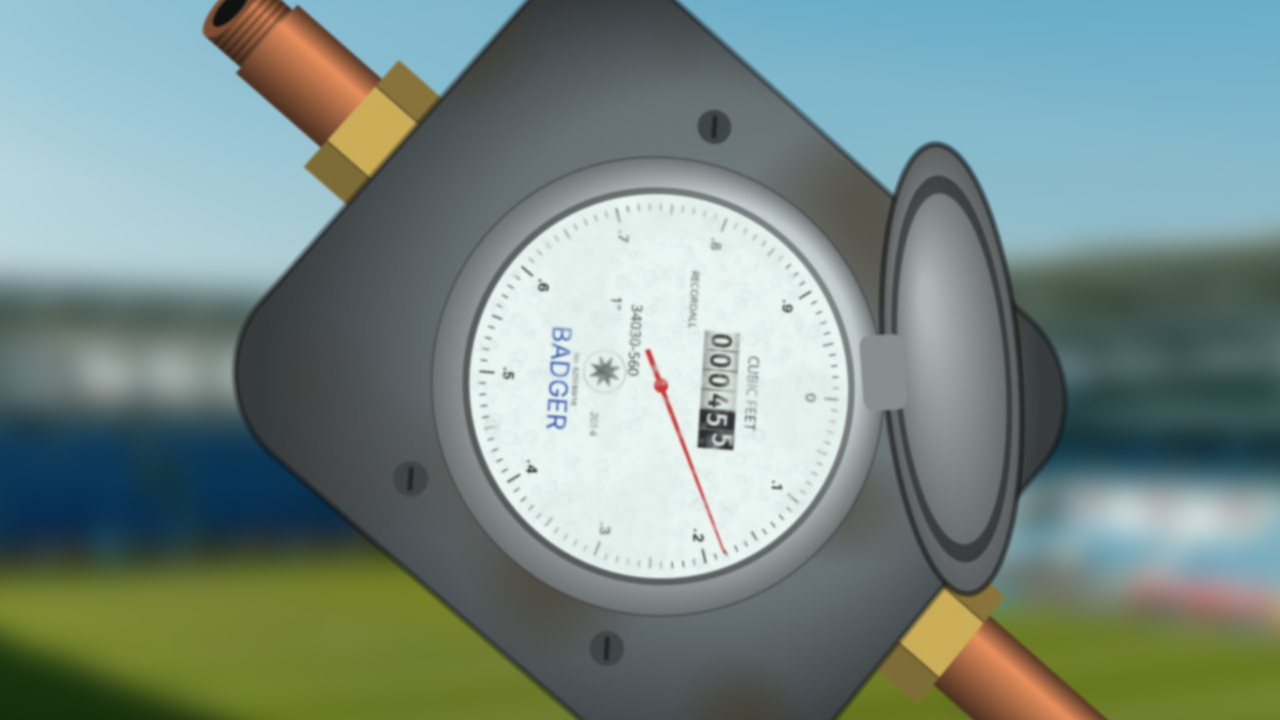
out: **455.18** ft³
